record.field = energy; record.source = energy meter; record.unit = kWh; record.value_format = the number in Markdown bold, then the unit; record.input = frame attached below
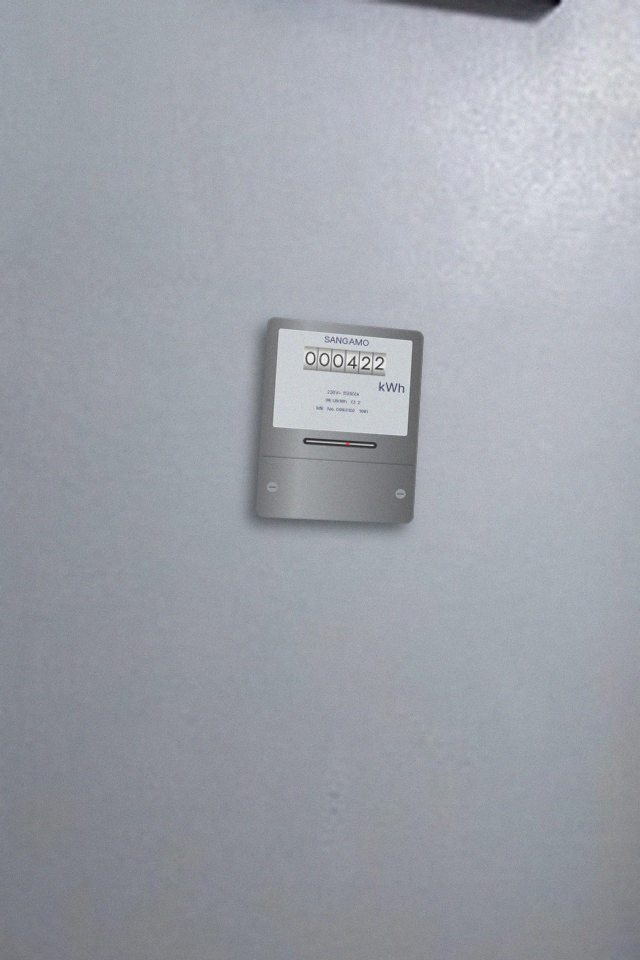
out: **422** kWh
